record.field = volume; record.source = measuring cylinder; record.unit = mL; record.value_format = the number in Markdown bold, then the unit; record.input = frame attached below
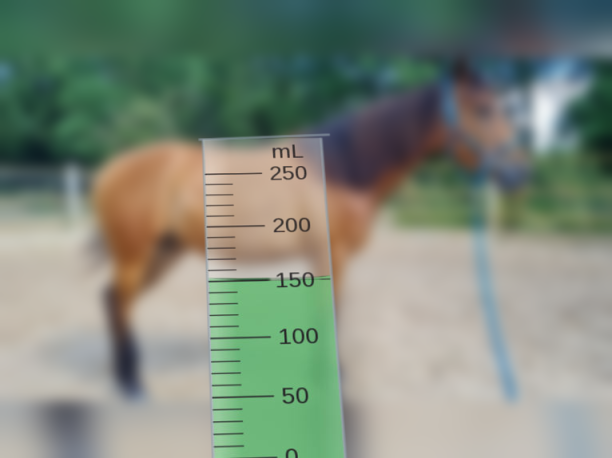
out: **150** mL
